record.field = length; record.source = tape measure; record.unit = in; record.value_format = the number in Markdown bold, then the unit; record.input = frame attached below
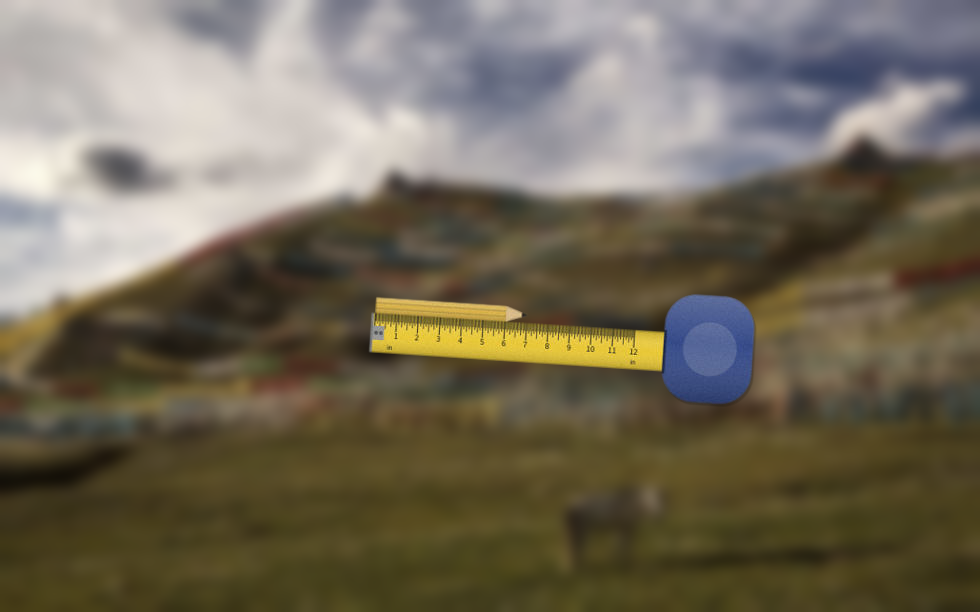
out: **7** in
